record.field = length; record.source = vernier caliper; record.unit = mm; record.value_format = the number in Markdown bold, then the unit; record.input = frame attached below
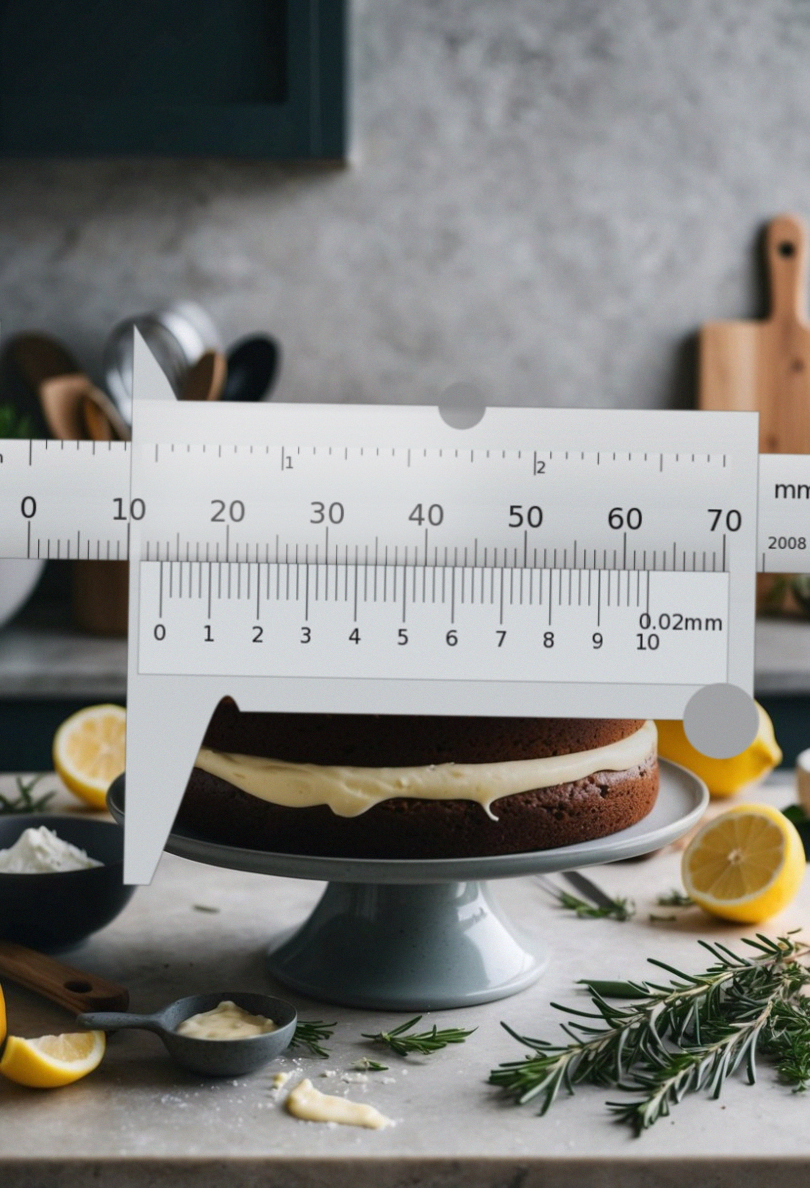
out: **13.4** mm
